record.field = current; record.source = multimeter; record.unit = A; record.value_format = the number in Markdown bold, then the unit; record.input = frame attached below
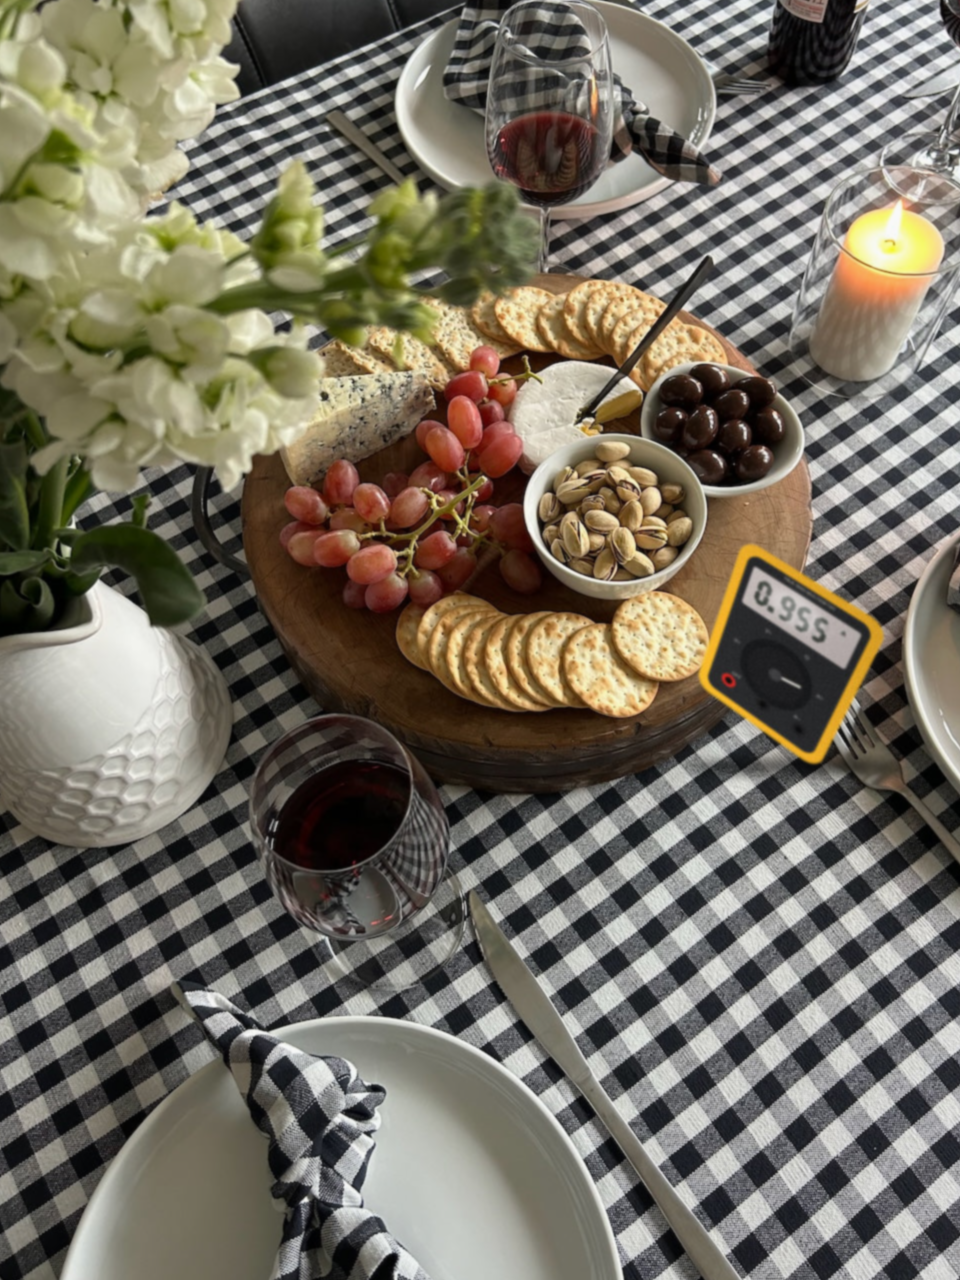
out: **0.955** A
